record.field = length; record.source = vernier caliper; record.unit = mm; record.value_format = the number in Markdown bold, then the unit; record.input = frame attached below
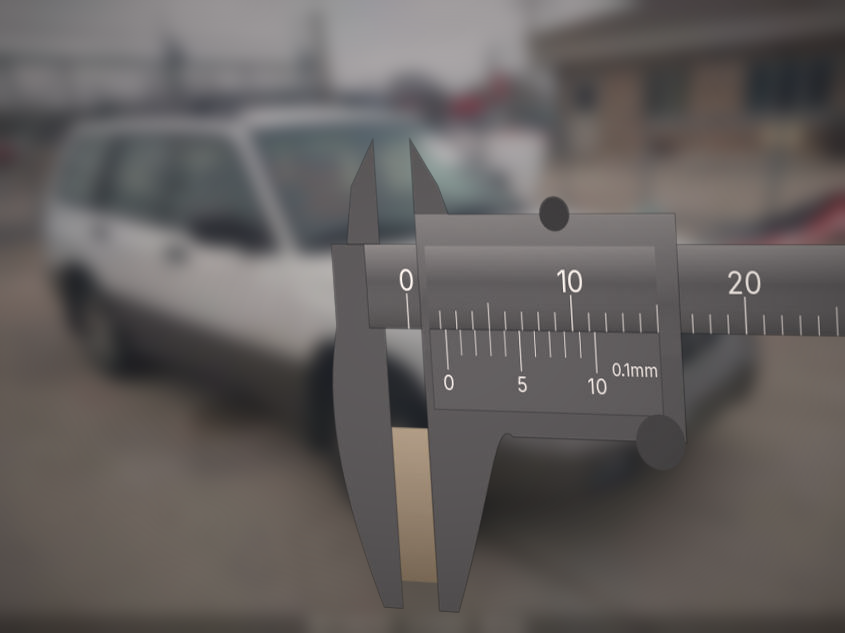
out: **2.3** mm
